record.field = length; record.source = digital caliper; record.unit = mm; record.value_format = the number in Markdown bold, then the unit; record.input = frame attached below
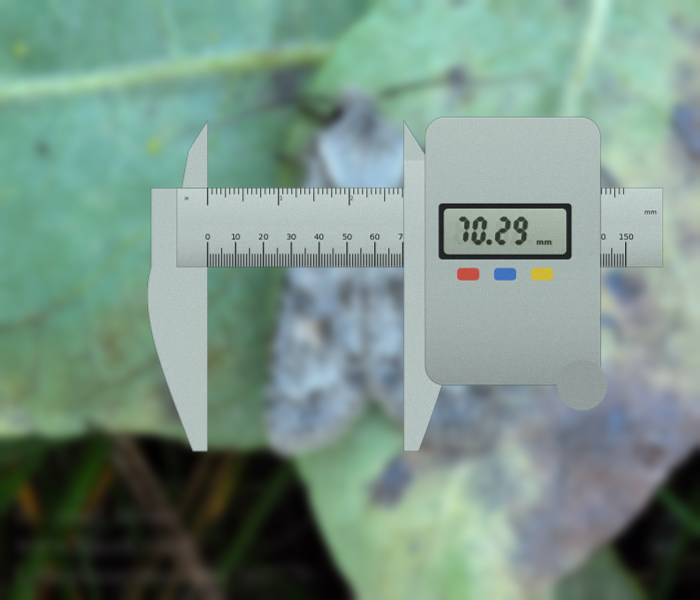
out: **70.29** mm
